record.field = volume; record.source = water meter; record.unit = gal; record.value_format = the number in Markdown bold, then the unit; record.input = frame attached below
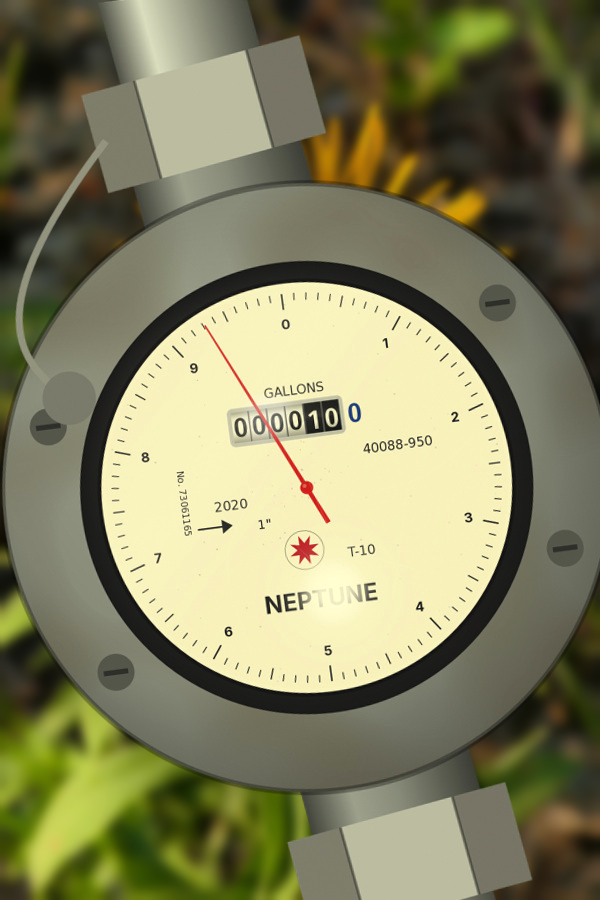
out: **99.3** gal
